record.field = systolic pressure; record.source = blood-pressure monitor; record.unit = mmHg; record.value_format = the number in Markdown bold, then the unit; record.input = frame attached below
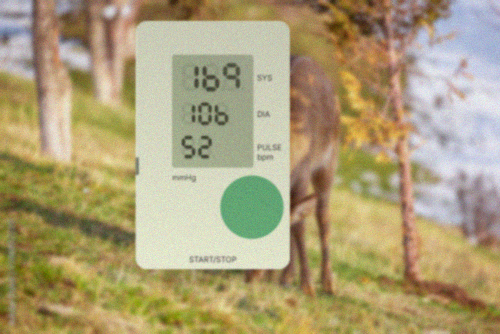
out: **169** mmHg
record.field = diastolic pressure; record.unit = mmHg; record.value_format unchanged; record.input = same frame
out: **106** mmHg
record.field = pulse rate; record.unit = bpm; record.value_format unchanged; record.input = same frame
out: **52** bpm
